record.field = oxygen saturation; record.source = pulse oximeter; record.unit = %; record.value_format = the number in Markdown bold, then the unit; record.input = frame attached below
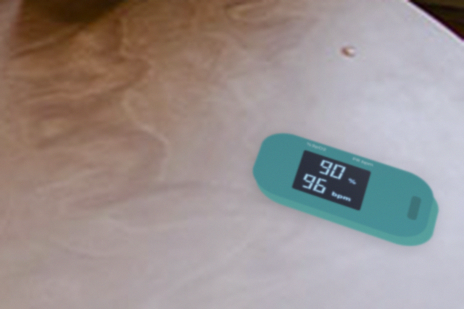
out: **90** %
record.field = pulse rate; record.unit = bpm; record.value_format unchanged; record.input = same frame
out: **96** bpm
